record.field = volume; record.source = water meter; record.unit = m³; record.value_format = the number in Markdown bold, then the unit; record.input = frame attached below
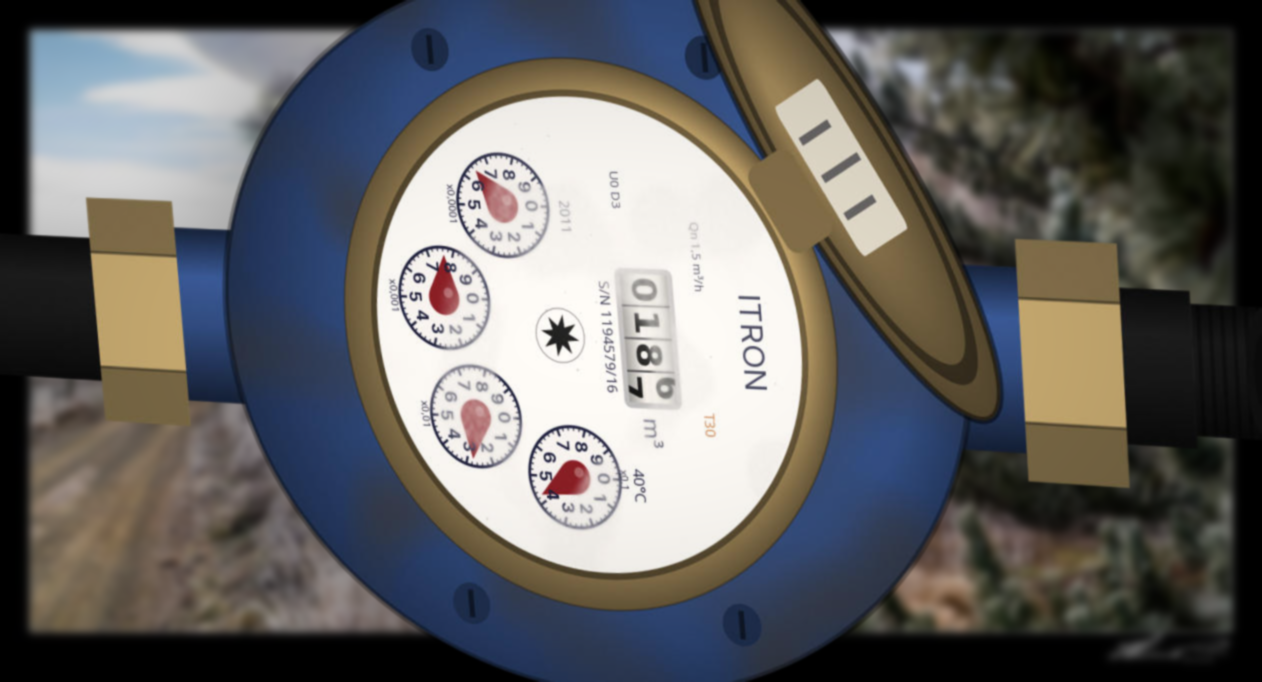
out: **186.4276** m³
